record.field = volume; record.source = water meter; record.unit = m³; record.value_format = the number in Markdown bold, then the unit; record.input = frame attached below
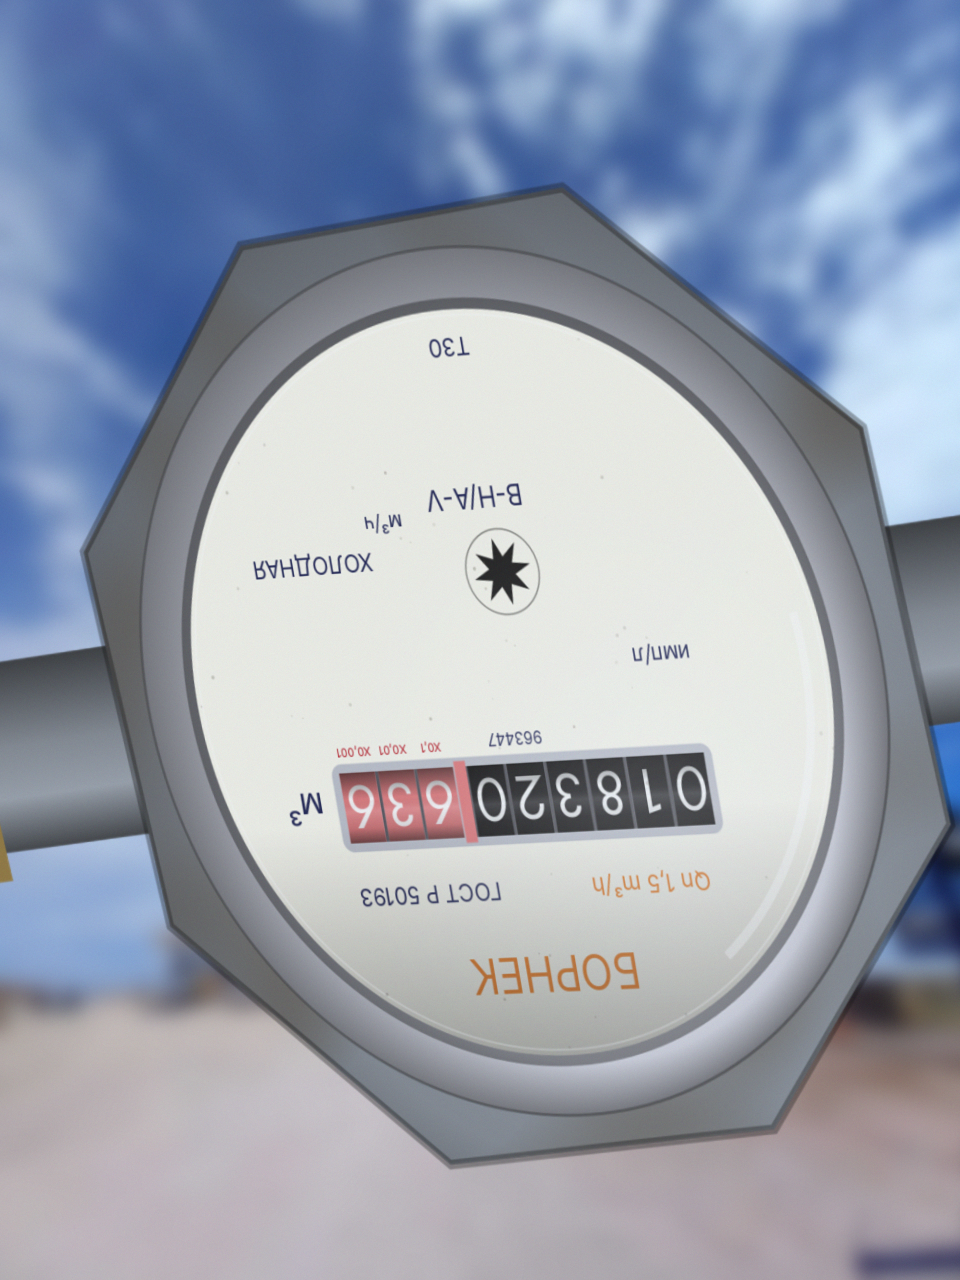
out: **18320.636** m³
